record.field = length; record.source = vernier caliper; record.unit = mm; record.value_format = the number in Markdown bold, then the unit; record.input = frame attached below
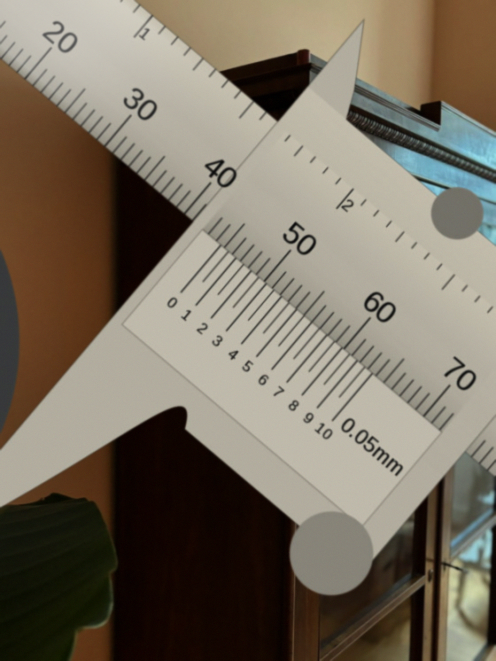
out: **44.6** mm
